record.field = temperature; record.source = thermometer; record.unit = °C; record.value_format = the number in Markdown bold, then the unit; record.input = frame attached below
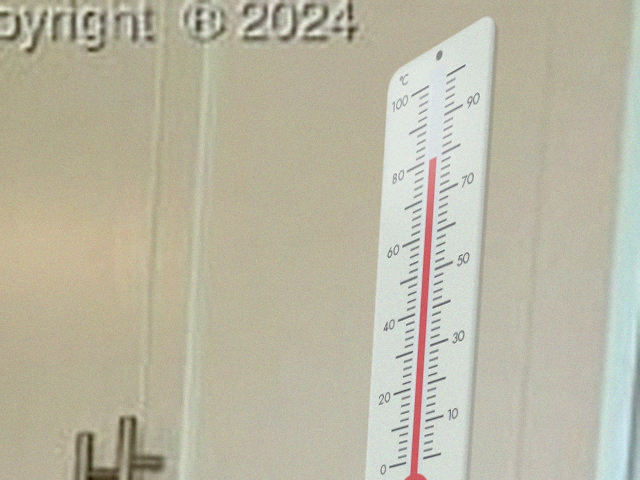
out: **80** °C
